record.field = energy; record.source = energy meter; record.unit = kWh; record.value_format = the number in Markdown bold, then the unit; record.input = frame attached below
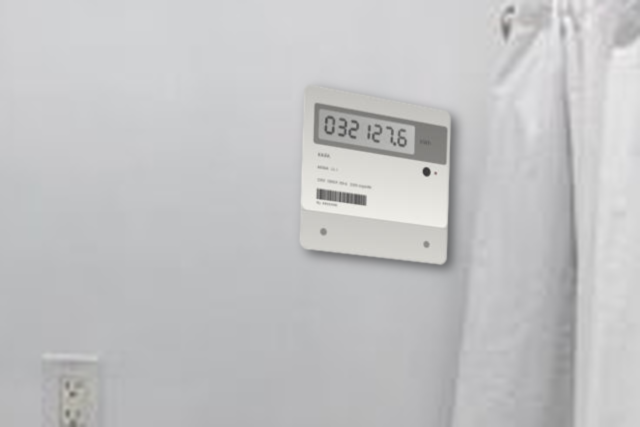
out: **32127.6** kWh
